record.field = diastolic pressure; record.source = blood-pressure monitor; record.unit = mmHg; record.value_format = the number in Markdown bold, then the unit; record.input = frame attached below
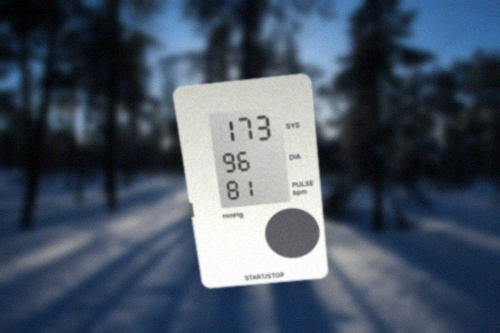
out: **96** mmHg
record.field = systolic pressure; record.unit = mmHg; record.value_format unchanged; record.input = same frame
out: **173** mmHg
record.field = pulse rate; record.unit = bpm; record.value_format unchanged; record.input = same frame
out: **81** bpm
